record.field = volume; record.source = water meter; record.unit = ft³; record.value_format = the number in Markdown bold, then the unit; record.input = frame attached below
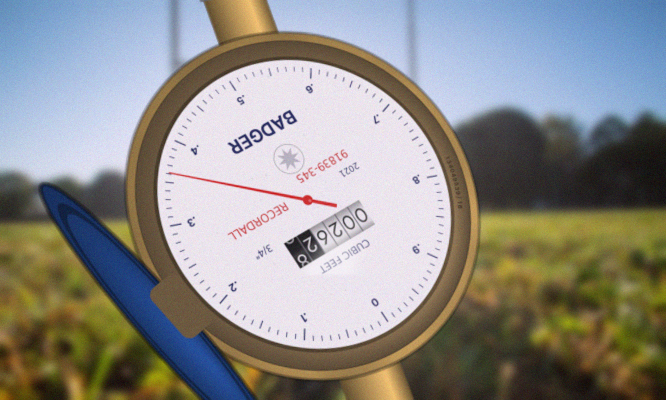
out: **2628.36** ft³
